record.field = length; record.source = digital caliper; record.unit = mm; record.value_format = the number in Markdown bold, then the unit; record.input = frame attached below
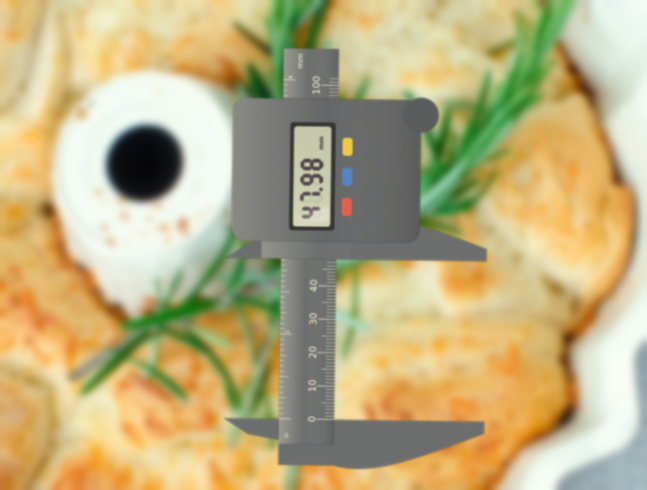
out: **47.98** mm
